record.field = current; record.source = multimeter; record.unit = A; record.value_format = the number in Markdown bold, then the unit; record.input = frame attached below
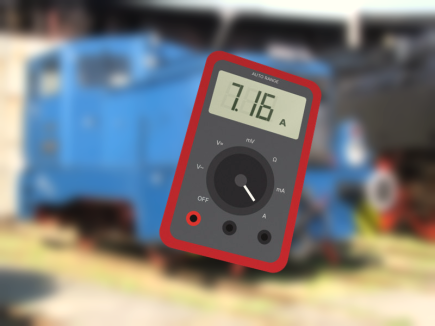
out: **7.16** A
